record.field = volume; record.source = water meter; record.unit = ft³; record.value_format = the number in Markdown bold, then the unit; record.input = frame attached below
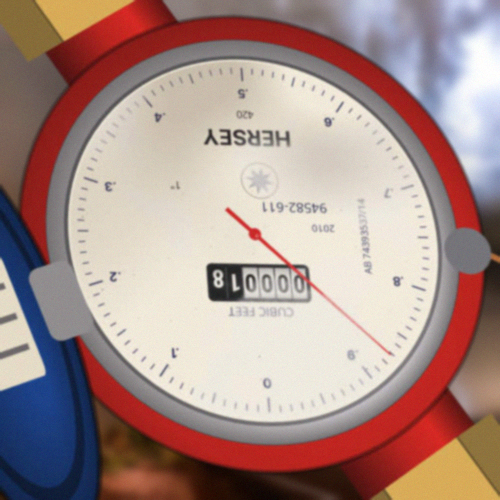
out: **17.87** ft³
